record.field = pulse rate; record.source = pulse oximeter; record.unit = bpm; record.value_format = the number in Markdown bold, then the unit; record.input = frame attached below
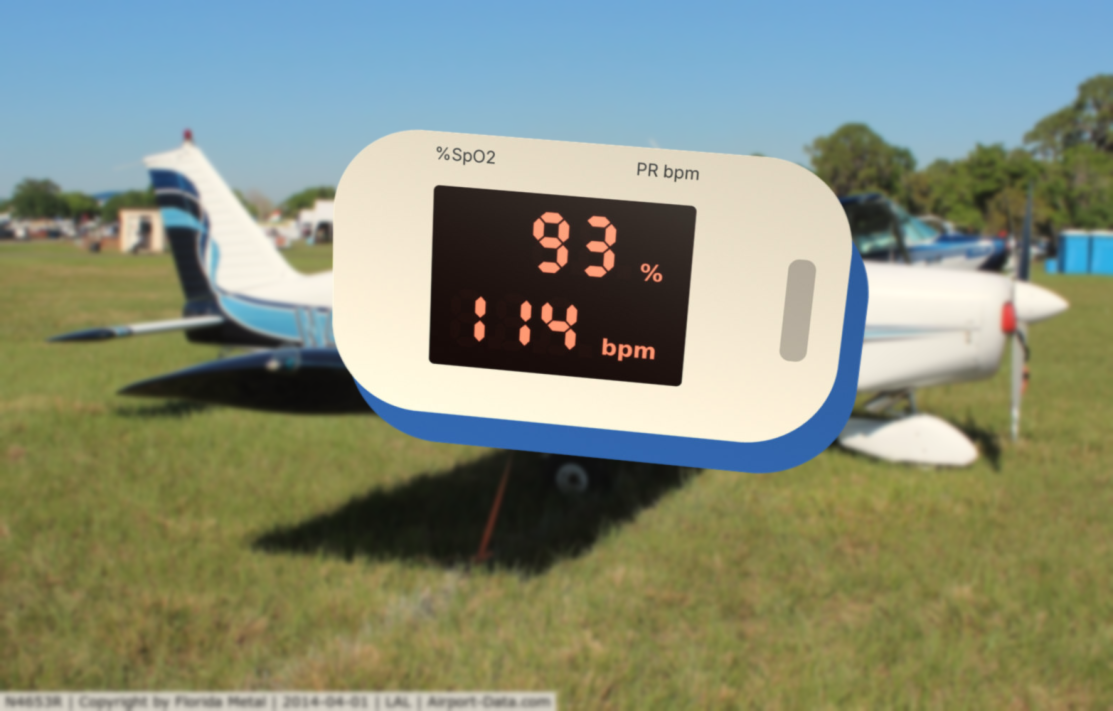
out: **114** bpm
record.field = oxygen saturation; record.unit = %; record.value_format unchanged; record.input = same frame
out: **93** %
